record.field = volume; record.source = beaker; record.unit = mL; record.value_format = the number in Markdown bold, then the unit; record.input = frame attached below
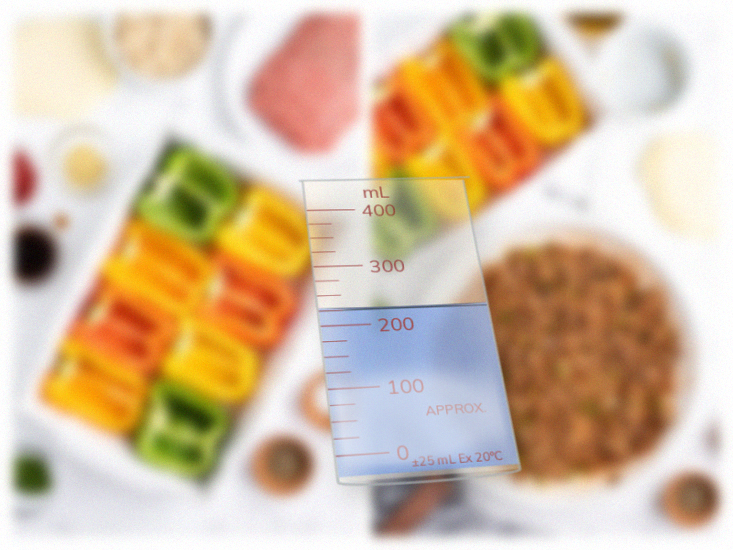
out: **225** mL
